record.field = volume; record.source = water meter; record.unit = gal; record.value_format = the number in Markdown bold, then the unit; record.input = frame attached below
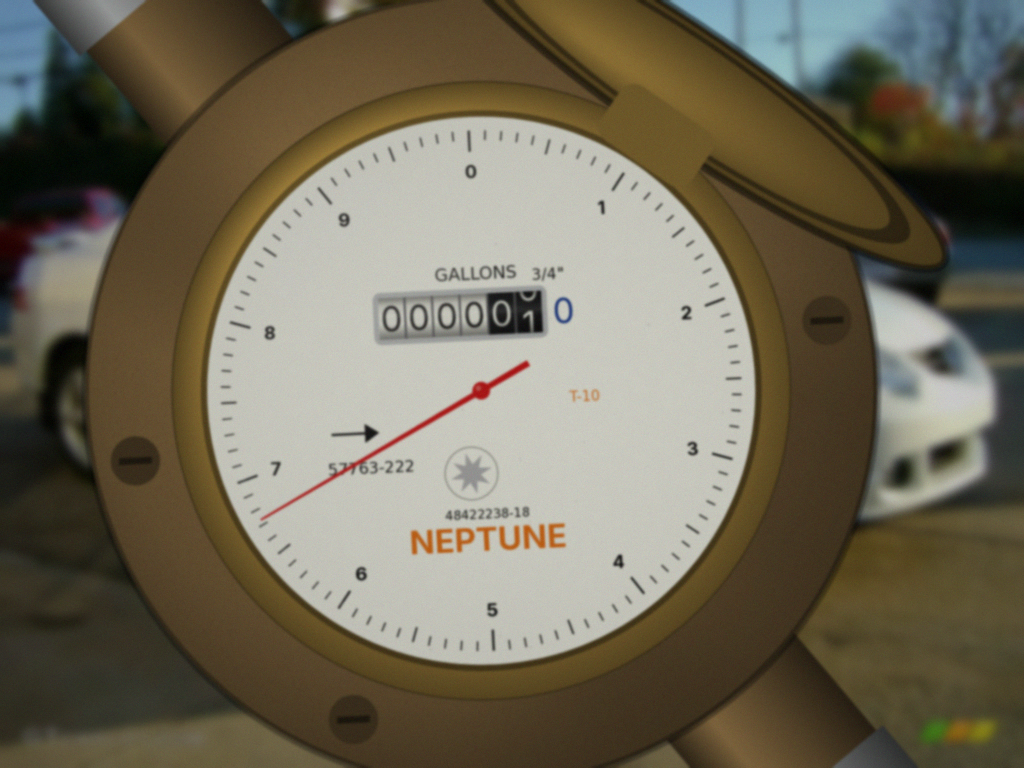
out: **6.7** gal
